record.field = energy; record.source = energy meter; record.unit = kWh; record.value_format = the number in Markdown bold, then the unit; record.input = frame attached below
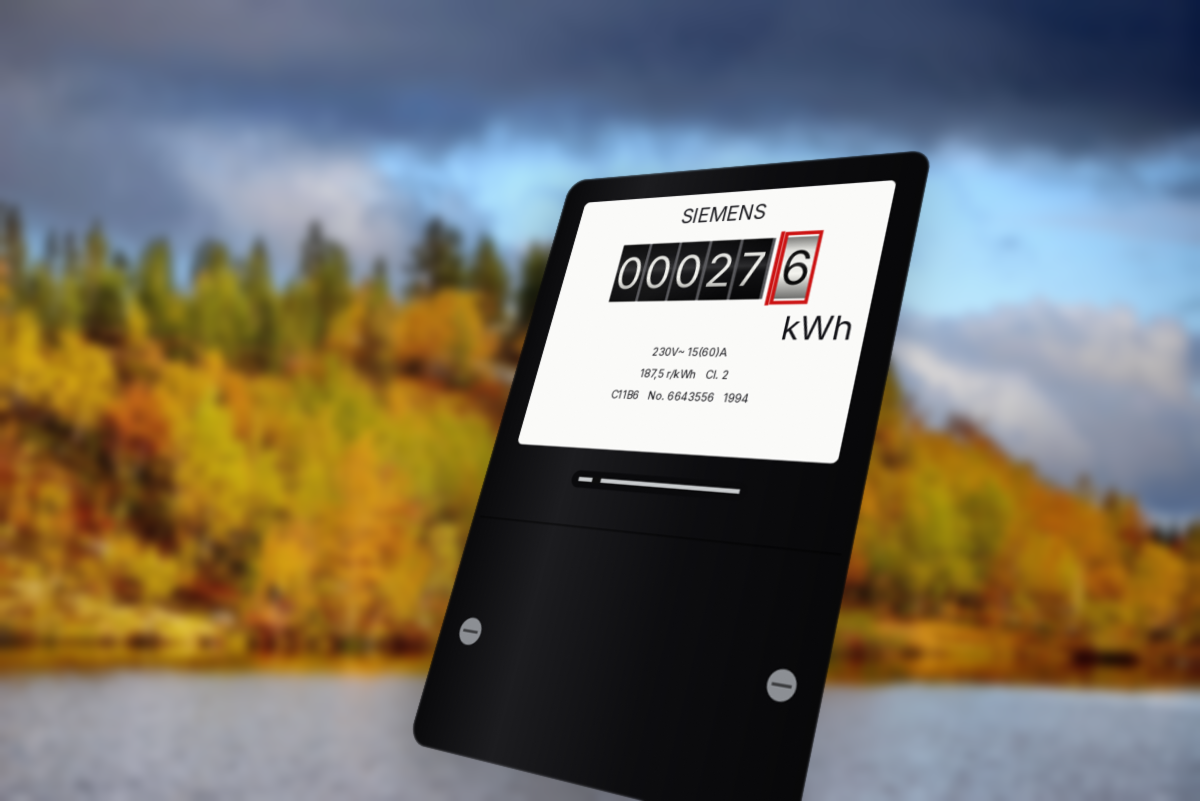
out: **27.6** kWh
